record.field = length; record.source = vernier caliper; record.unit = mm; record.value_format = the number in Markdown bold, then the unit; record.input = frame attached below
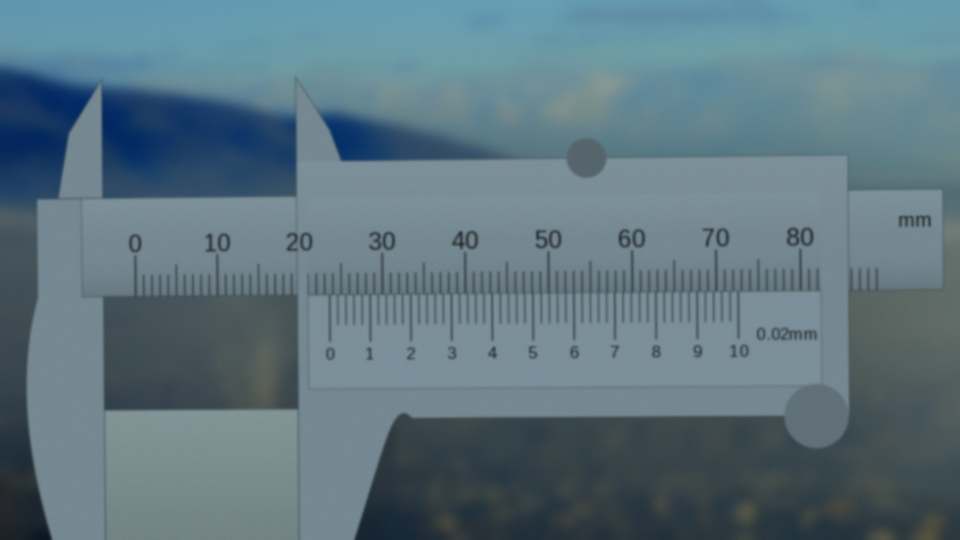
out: **23.6** mm
